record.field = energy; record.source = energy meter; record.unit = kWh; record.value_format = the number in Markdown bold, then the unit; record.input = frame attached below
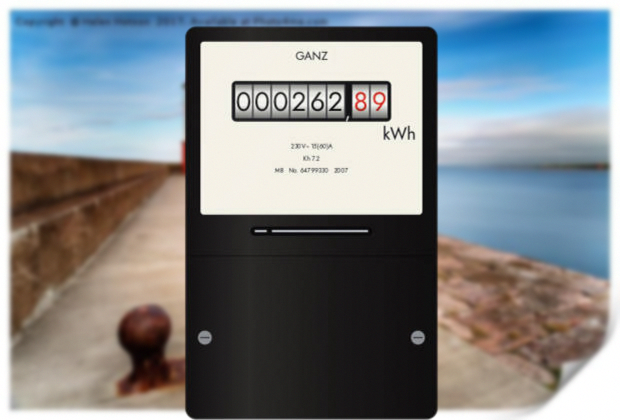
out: **262.89** kWh
